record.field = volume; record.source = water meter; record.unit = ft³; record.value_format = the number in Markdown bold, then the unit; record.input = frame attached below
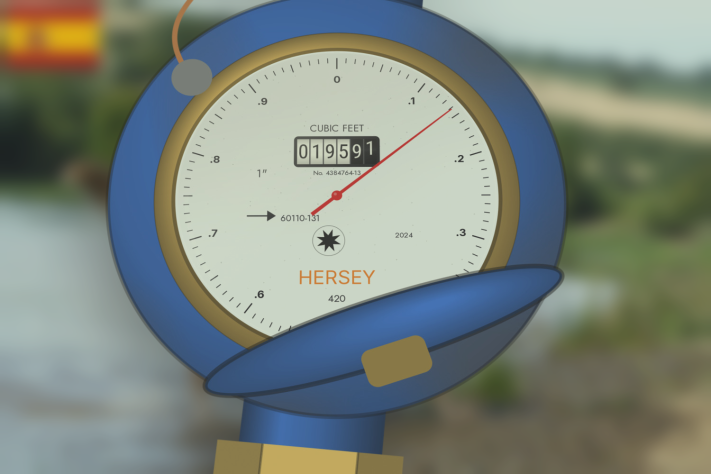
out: **19591.14** ft³
